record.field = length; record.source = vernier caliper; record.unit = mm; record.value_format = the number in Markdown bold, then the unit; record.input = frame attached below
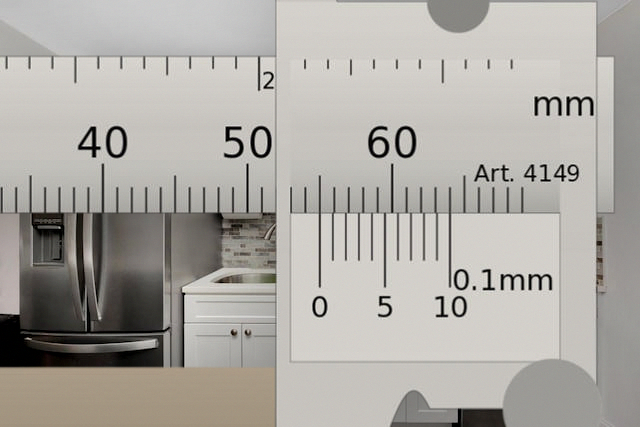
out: **55.0** mm
